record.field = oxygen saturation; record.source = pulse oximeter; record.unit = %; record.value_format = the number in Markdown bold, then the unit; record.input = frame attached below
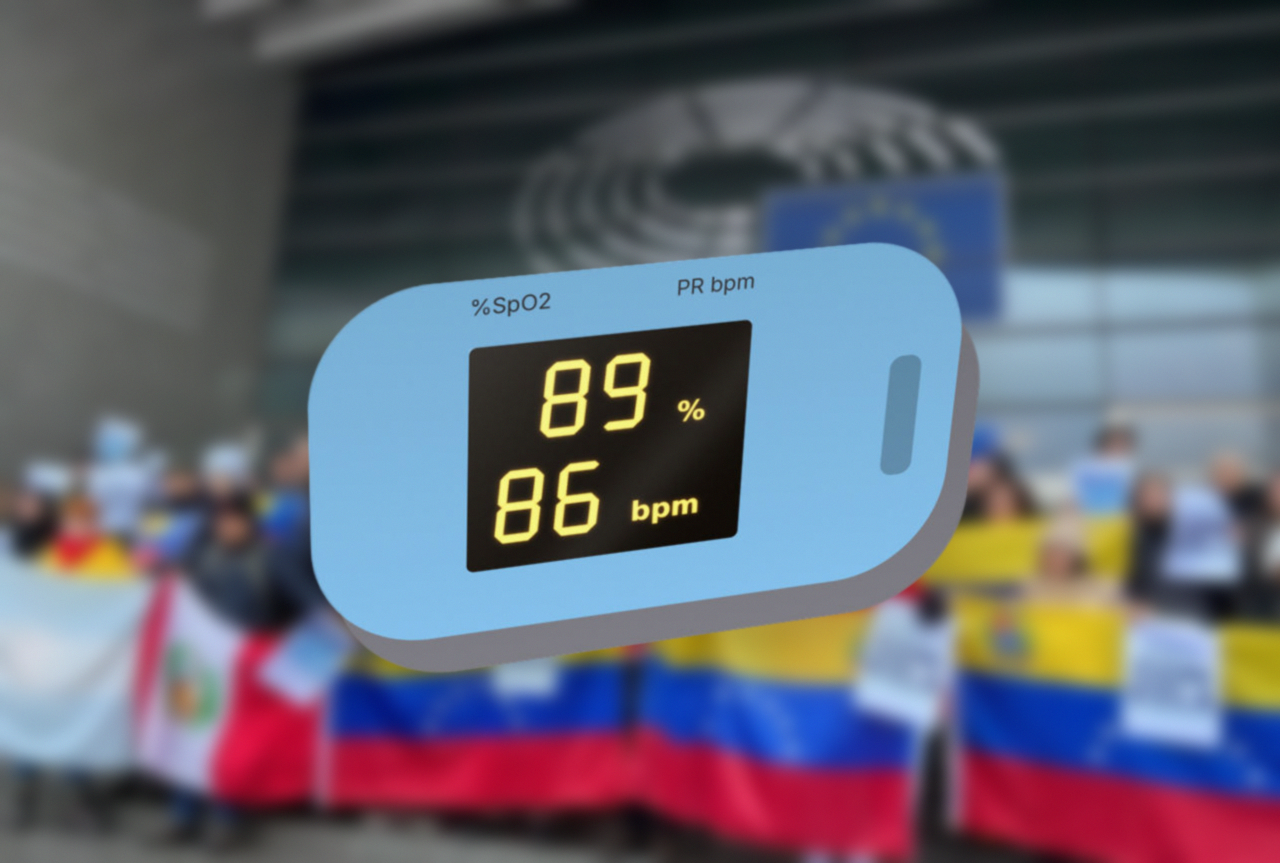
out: **89** %
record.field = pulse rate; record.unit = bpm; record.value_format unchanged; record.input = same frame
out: **86** bpm
